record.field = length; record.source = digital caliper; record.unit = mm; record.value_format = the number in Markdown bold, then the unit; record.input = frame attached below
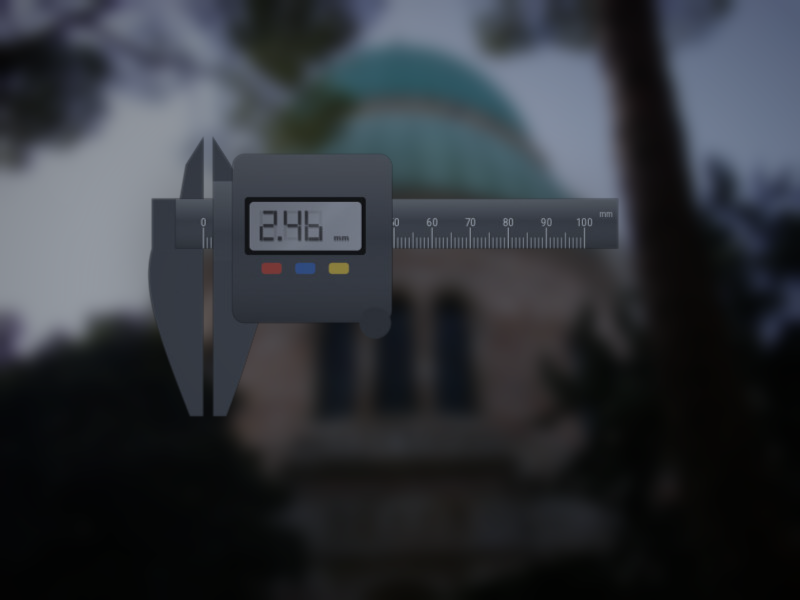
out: **2.46** mm
